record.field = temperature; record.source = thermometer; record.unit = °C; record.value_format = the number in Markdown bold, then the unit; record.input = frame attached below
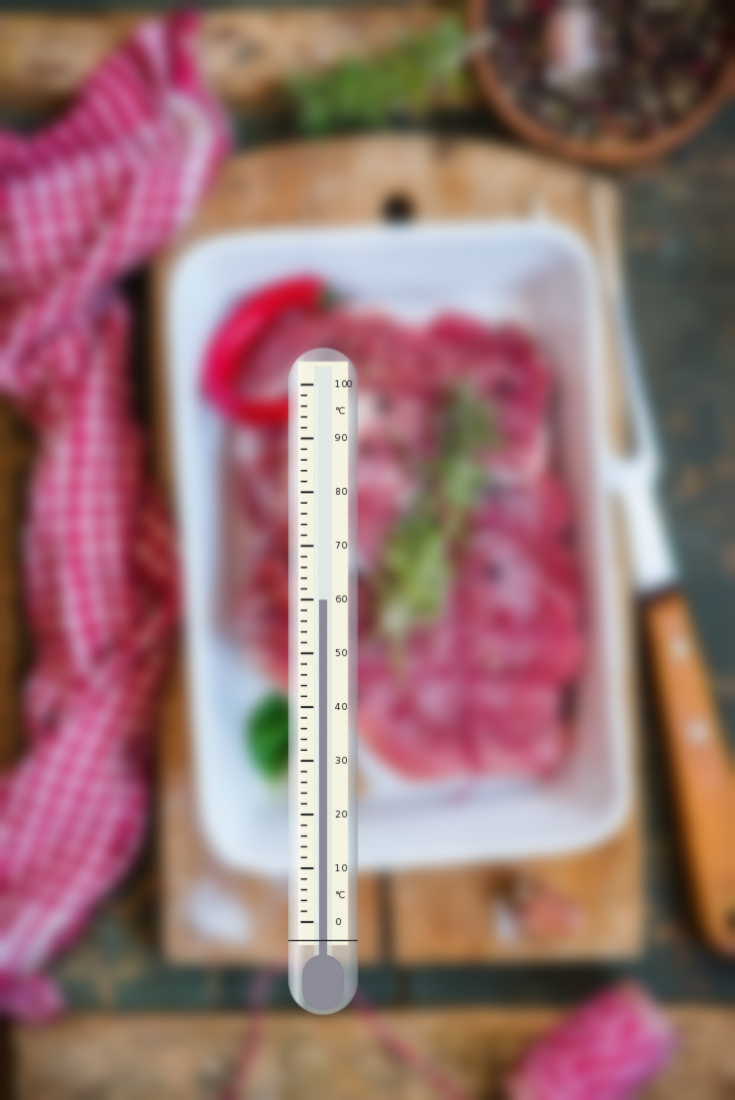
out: **60** °C
